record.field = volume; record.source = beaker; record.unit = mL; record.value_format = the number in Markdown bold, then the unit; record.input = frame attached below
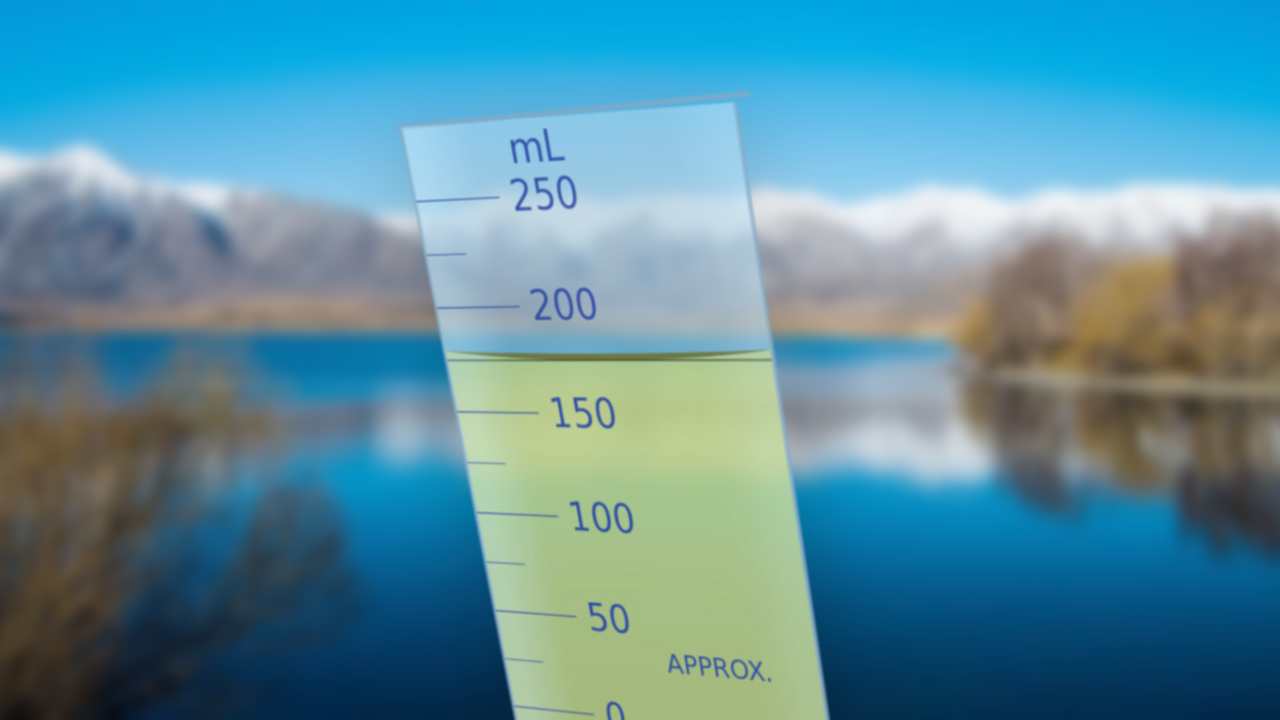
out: **175** mL
